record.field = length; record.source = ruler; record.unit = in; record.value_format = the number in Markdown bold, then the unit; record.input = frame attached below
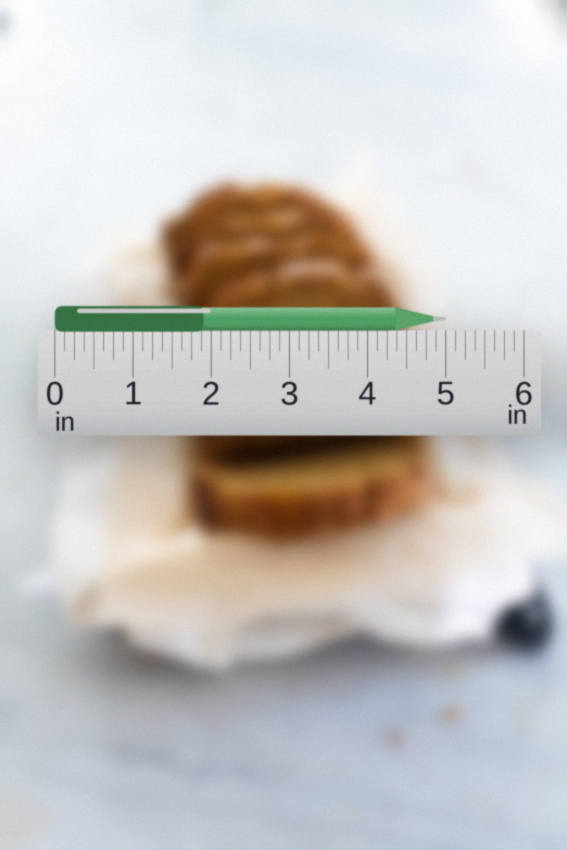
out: **5** in
